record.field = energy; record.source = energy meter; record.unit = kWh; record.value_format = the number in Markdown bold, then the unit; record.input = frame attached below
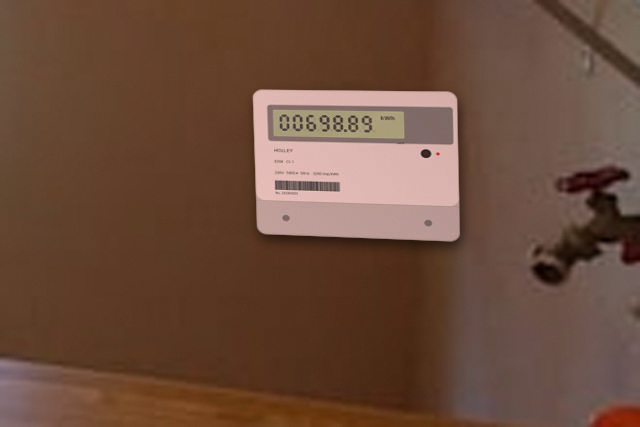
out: **698.89** kWh
